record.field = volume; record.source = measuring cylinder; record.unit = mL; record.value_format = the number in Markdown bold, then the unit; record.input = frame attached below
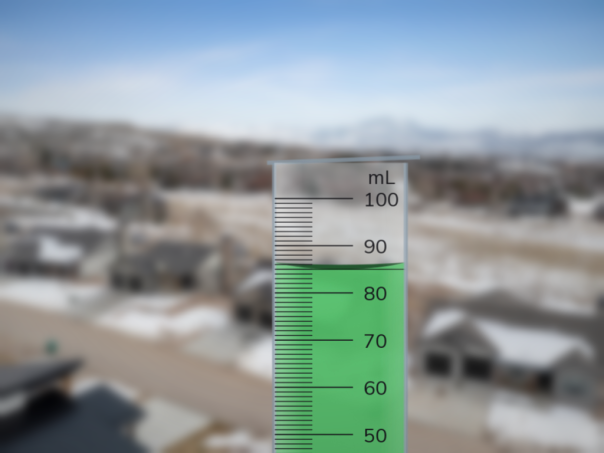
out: **85** mL
